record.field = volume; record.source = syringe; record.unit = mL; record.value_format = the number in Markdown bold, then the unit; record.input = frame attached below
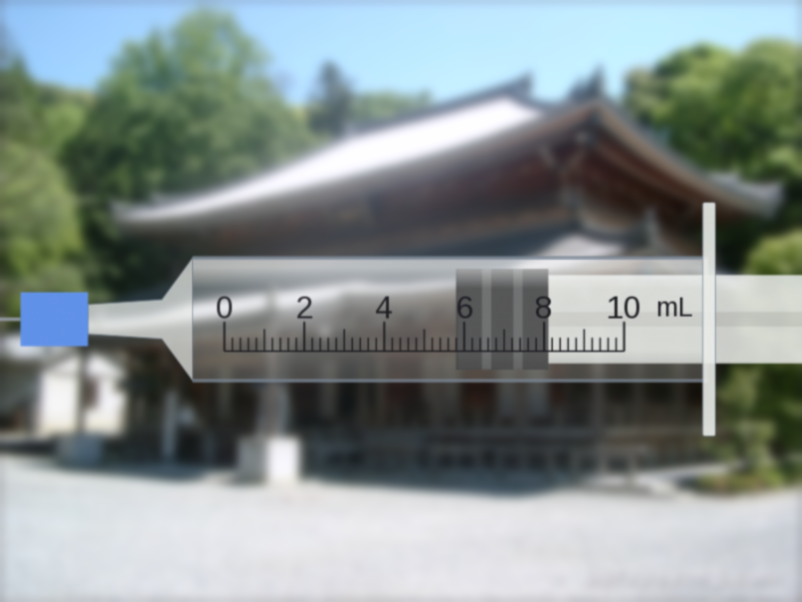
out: **5.8** mL
